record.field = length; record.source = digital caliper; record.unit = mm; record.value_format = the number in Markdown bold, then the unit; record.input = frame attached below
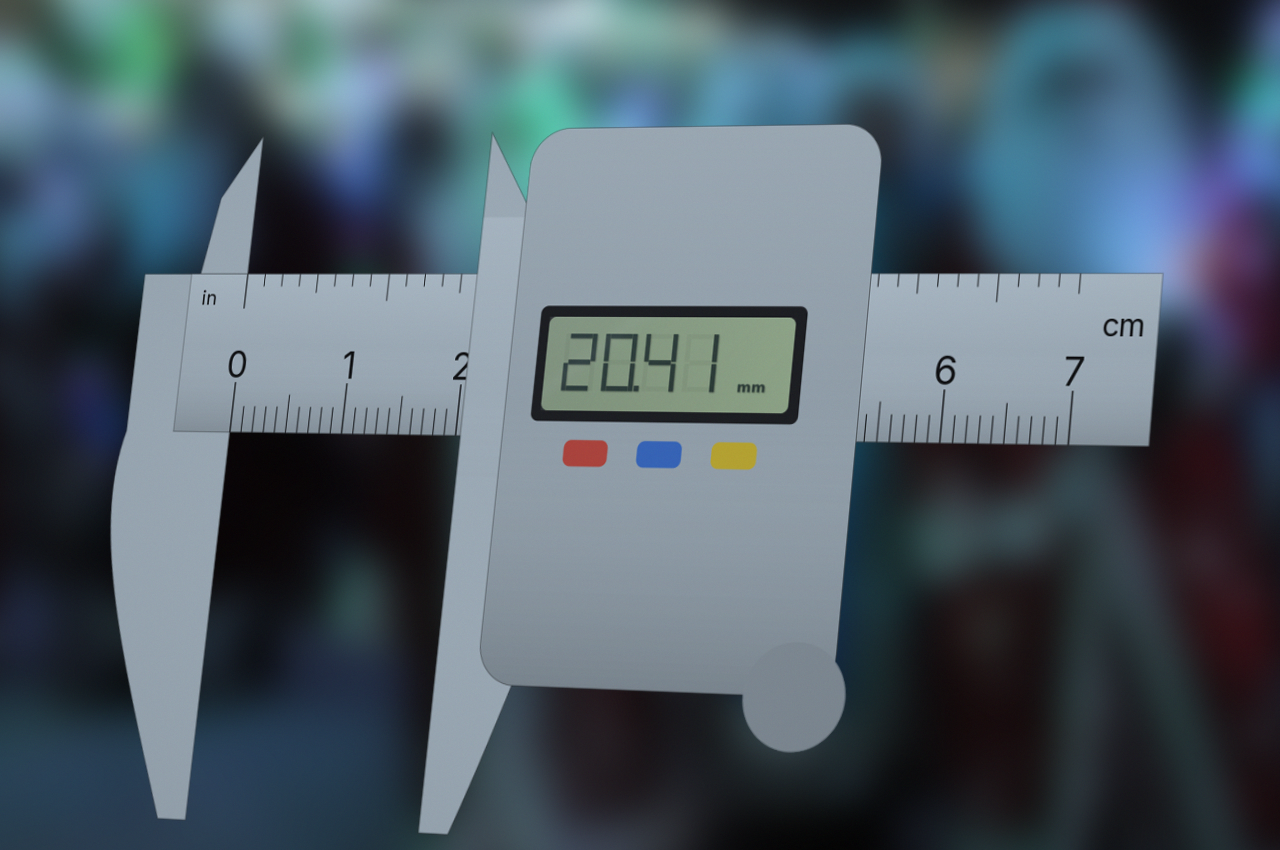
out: **20.41** mm
